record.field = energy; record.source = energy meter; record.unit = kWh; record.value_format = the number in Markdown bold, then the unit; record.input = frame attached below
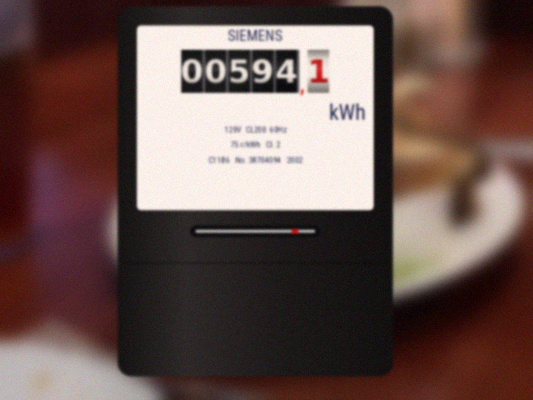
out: **594.1** kWh
